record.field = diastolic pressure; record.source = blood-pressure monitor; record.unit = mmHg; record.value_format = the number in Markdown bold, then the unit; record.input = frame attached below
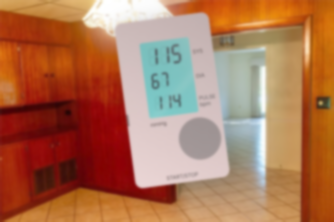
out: **67** mmHg
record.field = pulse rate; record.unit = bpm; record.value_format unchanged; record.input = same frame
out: **114** bpm
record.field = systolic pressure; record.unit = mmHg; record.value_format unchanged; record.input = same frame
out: **115** mmHg
